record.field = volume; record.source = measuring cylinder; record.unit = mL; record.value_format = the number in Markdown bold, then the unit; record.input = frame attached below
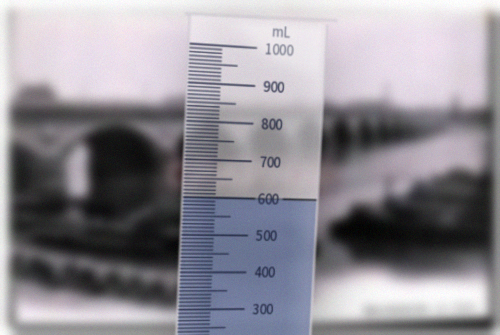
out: **600** mL
